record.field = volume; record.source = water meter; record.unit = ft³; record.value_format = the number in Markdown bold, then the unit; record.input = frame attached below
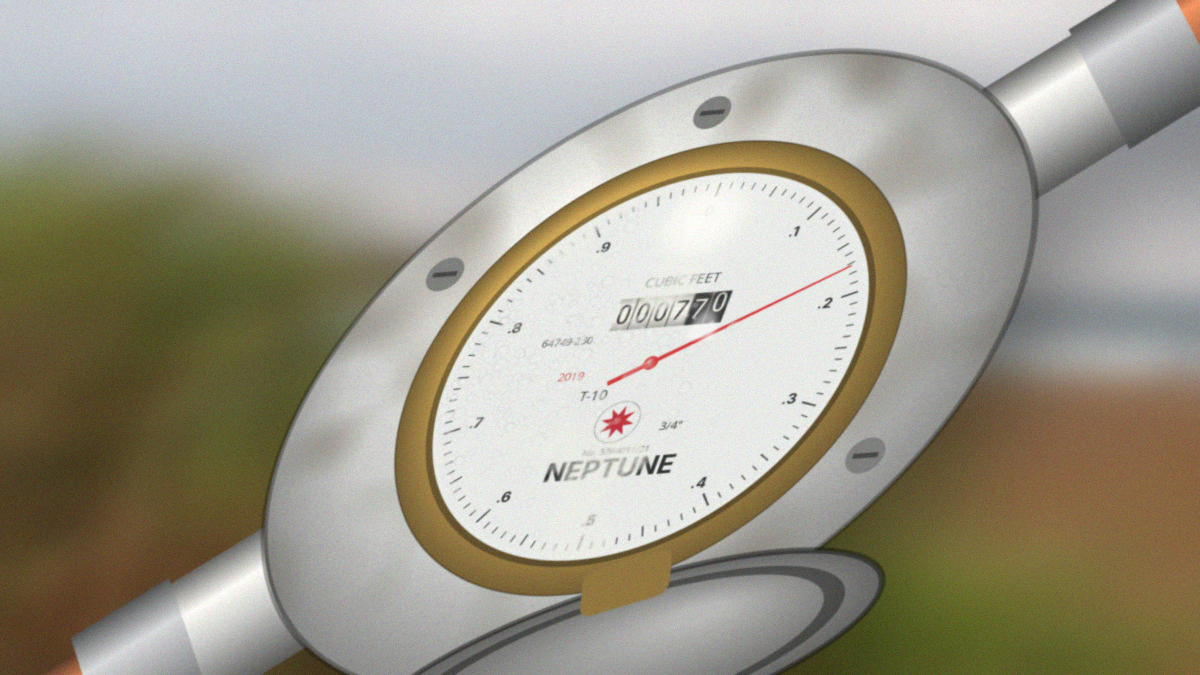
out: **770.17** ft³
